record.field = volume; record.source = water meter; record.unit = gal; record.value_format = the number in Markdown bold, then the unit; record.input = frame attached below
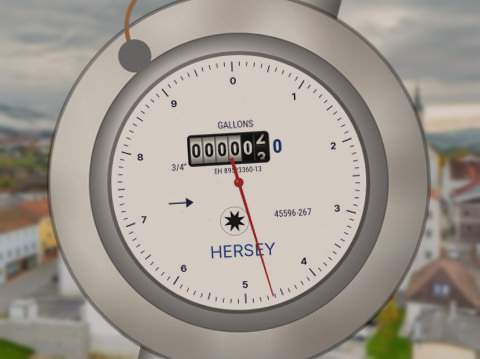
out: **24.6** gal
